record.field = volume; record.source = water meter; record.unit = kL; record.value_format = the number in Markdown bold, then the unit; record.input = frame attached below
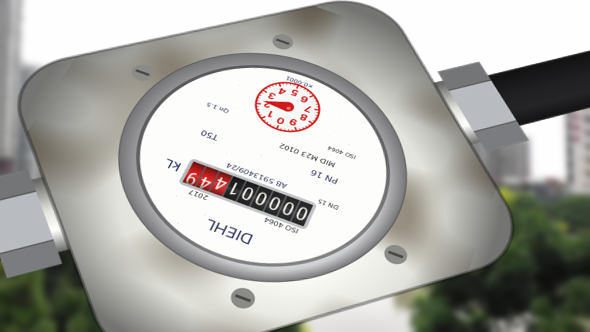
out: **1.4492** kL
